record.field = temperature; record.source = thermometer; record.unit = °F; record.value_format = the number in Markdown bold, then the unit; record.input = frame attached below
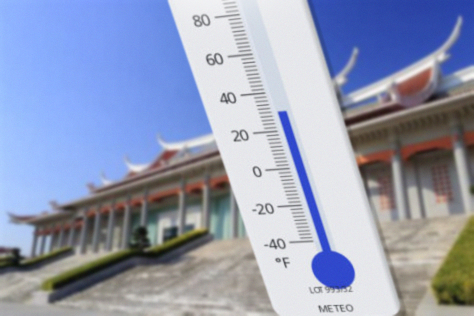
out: **30** °F
